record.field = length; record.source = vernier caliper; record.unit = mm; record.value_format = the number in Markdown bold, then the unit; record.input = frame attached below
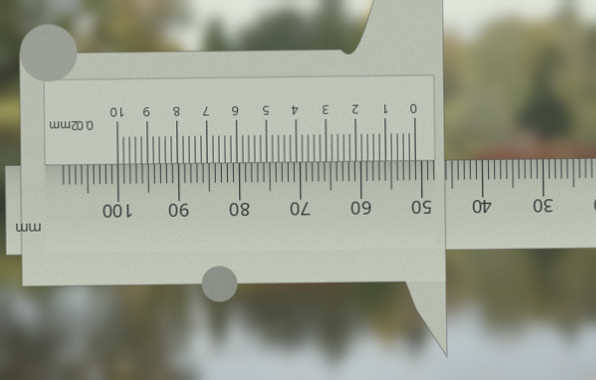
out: **51.0** mm
